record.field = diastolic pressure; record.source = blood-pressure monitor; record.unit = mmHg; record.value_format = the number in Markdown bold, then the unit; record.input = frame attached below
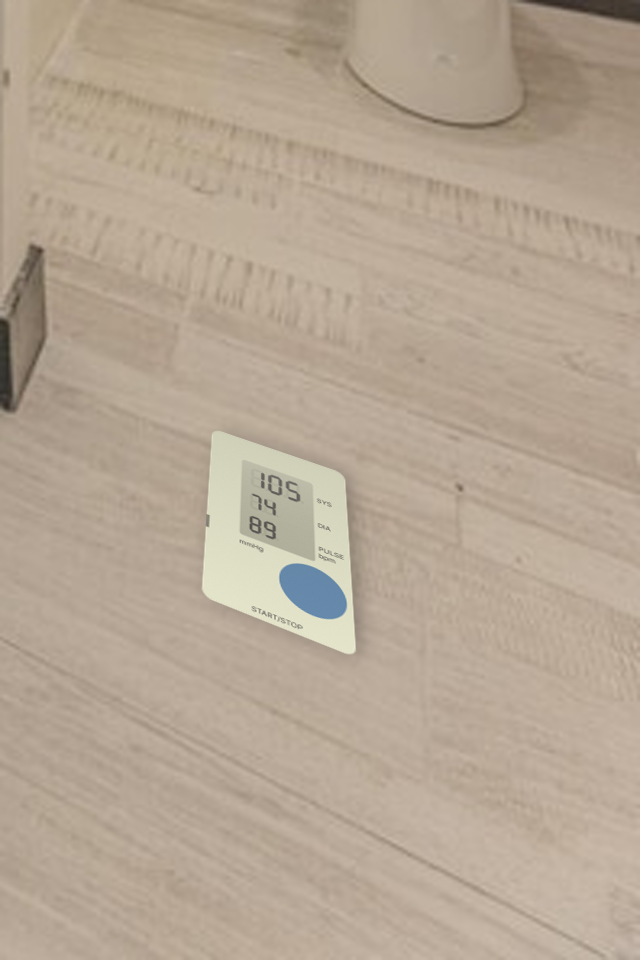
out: **74** mmHg
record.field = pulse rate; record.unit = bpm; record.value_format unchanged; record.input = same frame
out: **89** bpm
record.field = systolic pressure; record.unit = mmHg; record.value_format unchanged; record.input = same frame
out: **105** mmHg
